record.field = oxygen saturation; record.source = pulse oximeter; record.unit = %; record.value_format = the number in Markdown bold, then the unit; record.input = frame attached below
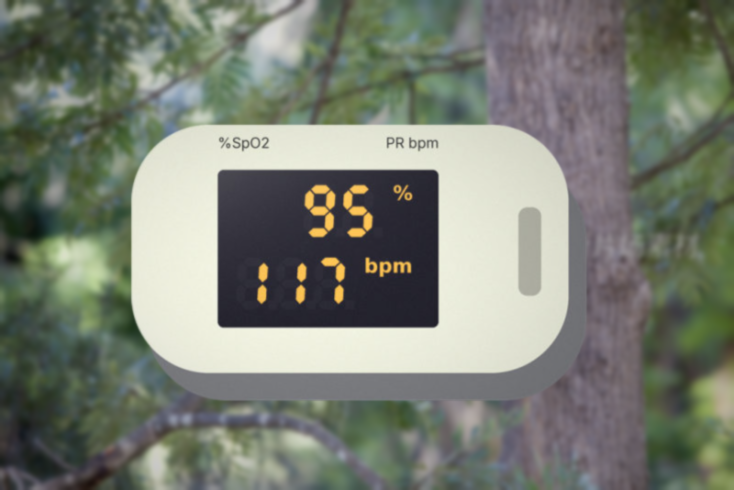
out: **95** %
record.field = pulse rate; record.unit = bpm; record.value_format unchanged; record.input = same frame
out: **117** bpm
